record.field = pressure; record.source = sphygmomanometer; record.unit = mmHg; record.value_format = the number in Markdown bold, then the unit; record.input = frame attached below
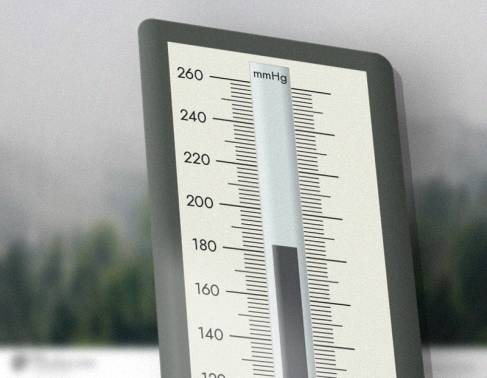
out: **184** mmHg
